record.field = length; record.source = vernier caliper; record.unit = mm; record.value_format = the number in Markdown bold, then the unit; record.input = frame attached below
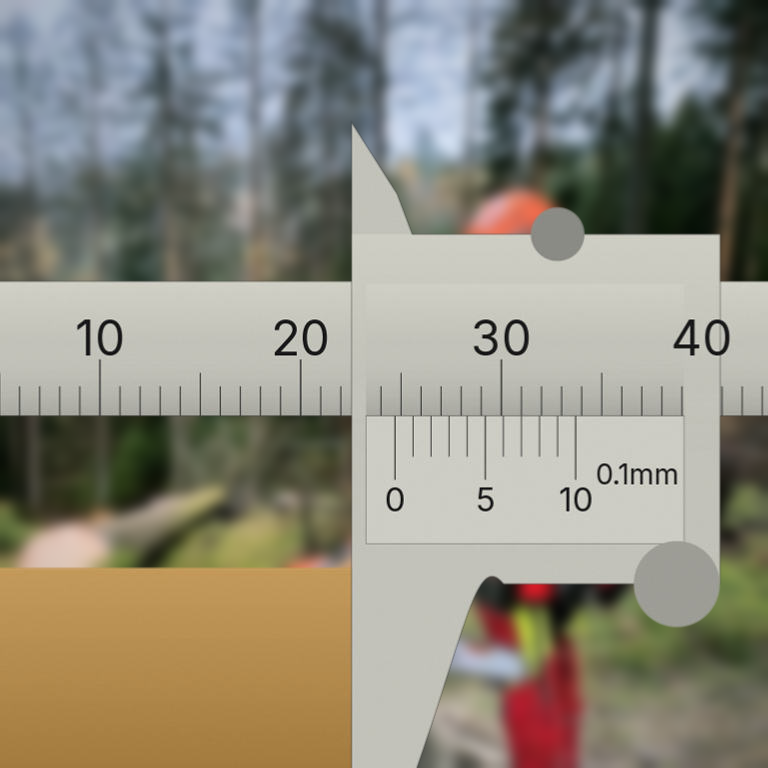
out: **24.7** mm
